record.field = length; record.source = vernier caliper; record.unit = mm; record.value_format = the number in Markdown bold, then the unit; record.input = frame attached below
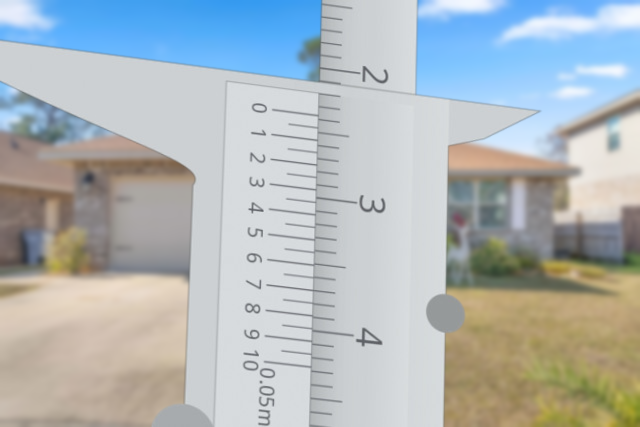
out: **23.7** mm
